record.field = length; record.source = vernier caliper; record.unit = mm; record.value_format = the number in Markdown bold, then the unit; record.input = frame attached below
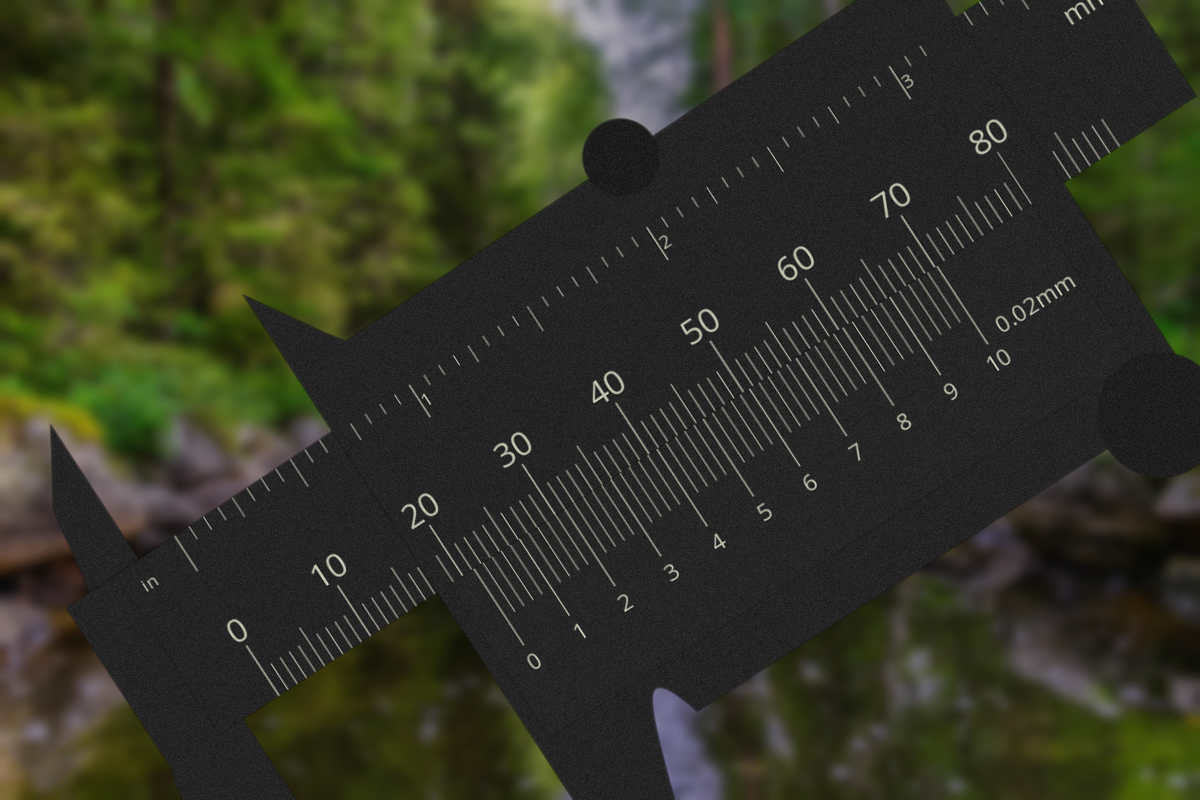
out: **21.2** mm
